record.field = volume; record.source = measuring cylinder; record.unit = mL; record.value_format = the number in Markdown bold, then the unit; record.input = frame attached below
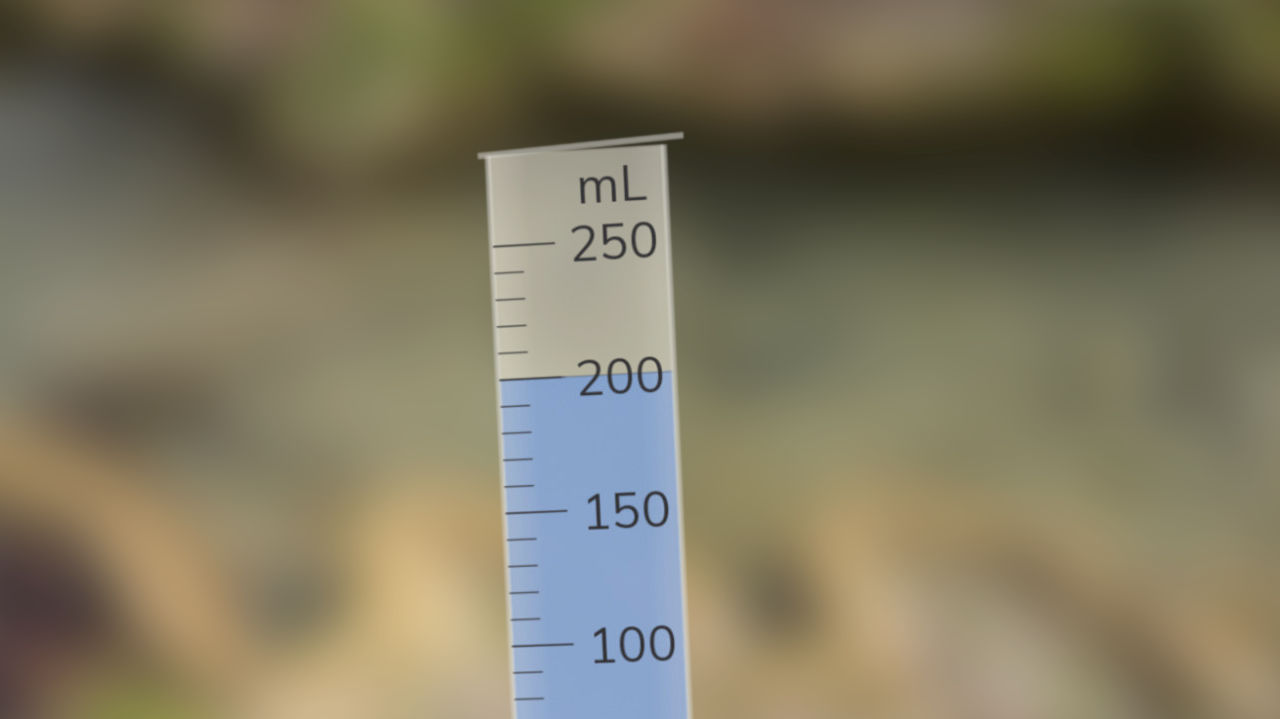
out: **200** mL
